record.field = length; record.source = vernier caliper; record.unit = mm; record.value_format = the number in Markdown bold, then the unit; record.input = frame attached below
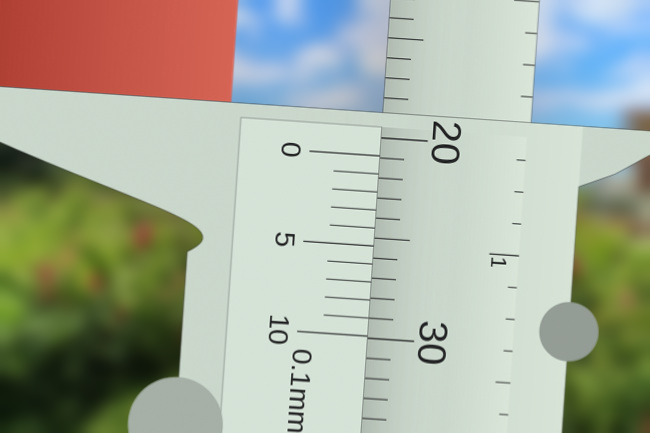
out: **20.9** mm
